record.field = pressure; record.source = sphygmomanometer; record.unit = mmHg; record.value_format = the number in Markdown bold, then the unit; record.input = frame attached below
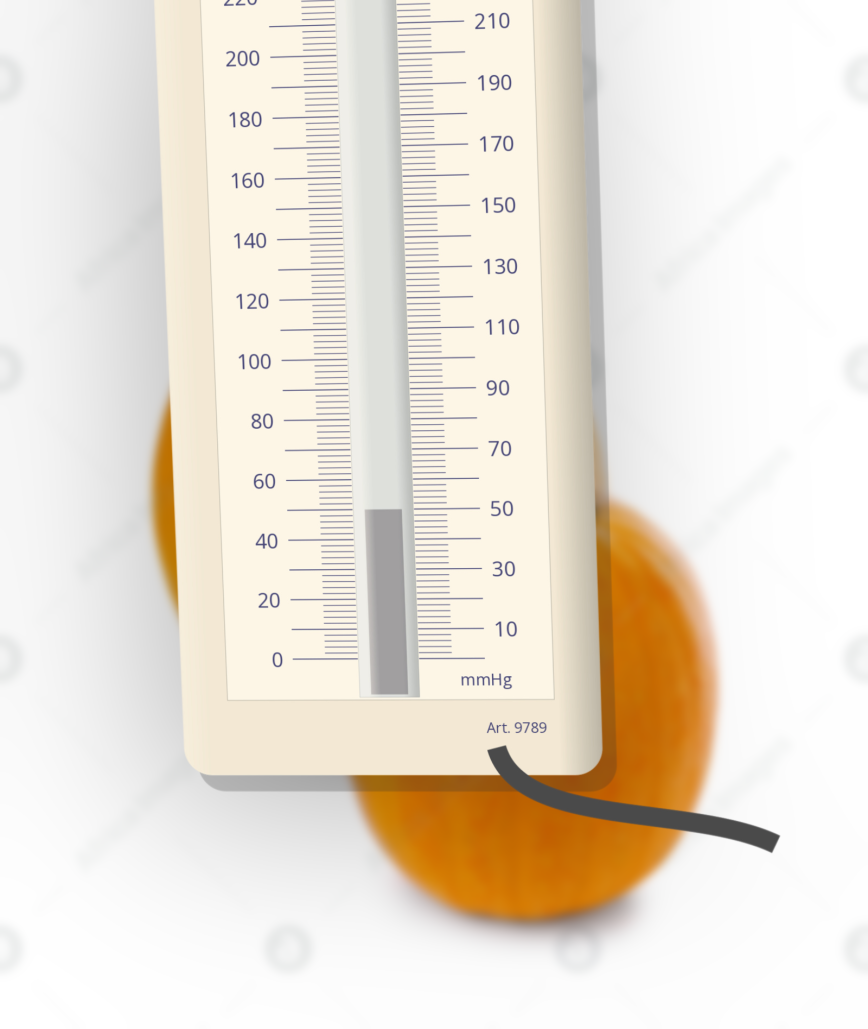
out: **50** mmHg
